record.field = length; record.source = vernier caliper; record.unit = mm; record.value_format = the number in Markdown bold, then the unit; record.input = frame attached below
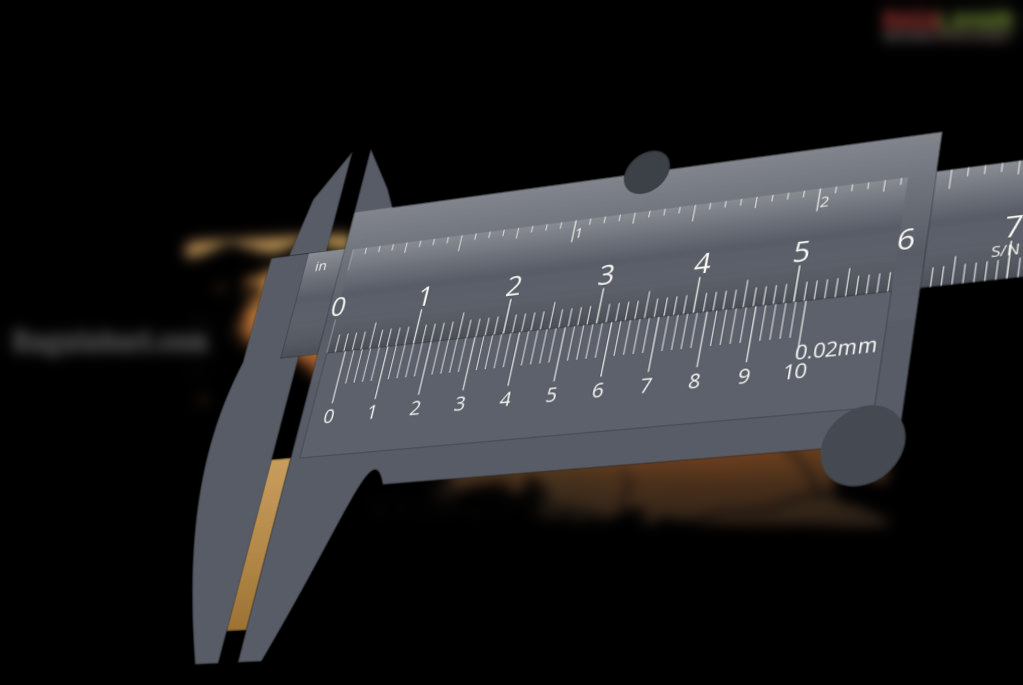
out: **2.2** mm
